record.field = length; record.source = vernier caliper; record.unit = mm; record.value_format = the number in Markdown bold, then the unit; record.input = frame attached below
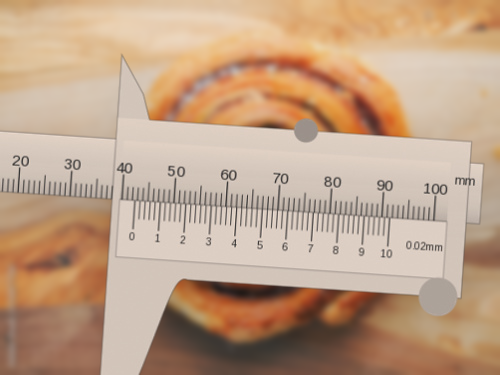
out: **42.5** mm
